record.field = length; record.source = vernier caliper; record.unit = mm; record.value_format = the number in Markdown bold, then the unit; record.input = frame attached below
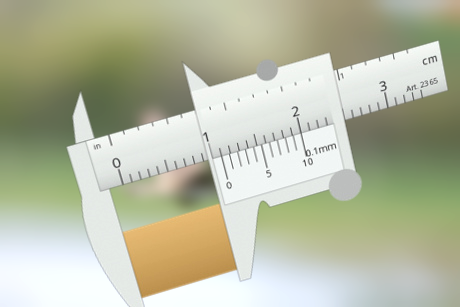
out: **11.0** mm
